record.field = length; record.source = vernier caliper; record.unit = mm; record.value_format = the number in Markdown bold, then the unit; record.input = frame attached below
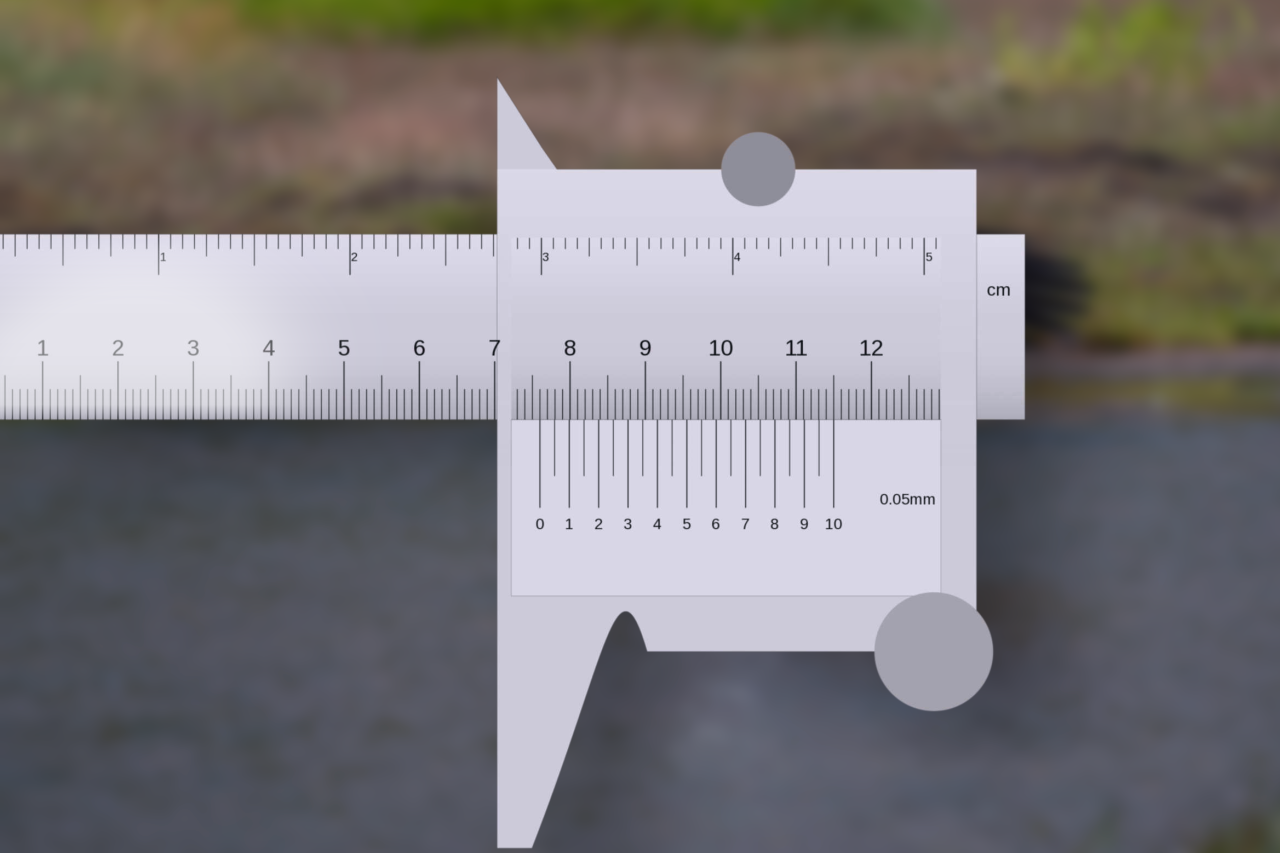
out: **76.0** mm
